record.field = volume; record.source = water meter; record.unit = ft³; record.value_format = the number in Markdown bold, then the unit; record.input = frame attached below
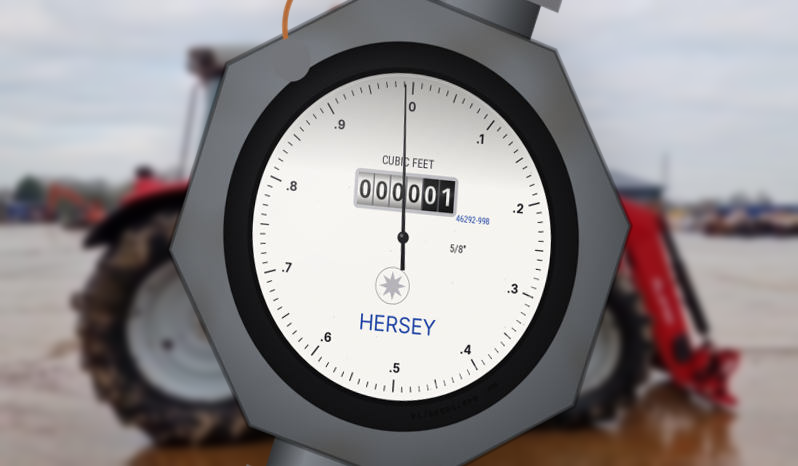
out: **0.99** ft³
